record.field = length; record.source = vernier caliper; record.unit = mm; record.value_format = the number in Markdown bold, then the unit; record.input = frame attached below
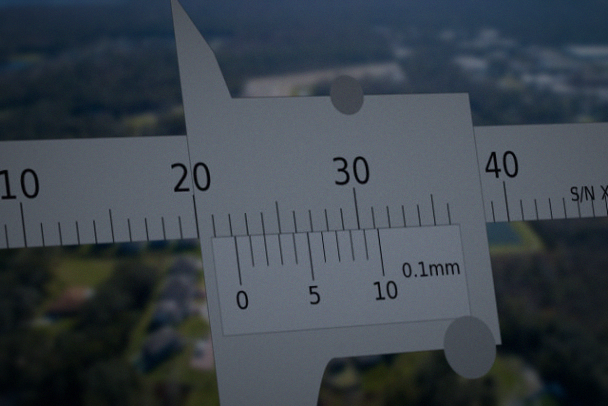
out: **22.2** mm
